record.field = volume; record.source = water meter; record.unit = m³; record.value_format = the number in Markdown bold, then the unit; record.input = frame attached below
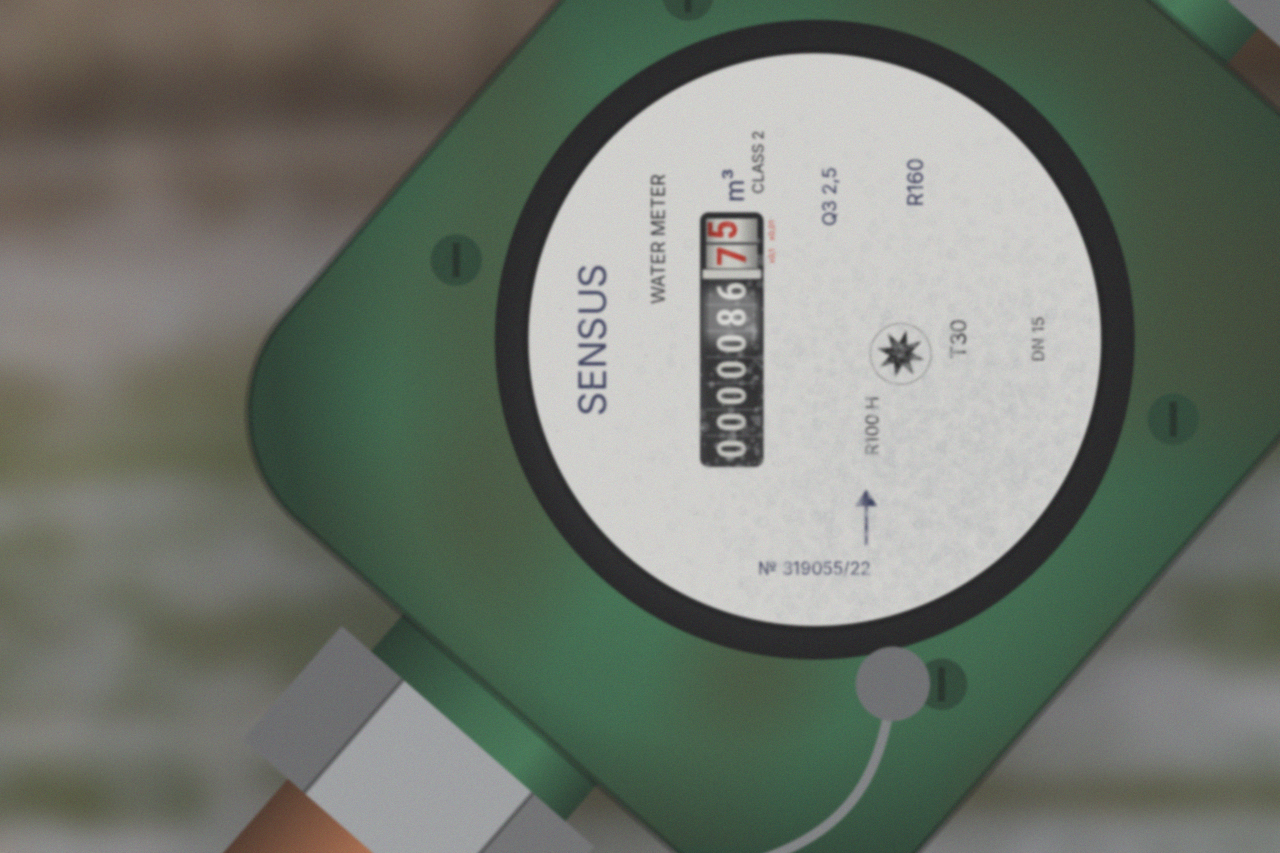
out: **86.75** m³
